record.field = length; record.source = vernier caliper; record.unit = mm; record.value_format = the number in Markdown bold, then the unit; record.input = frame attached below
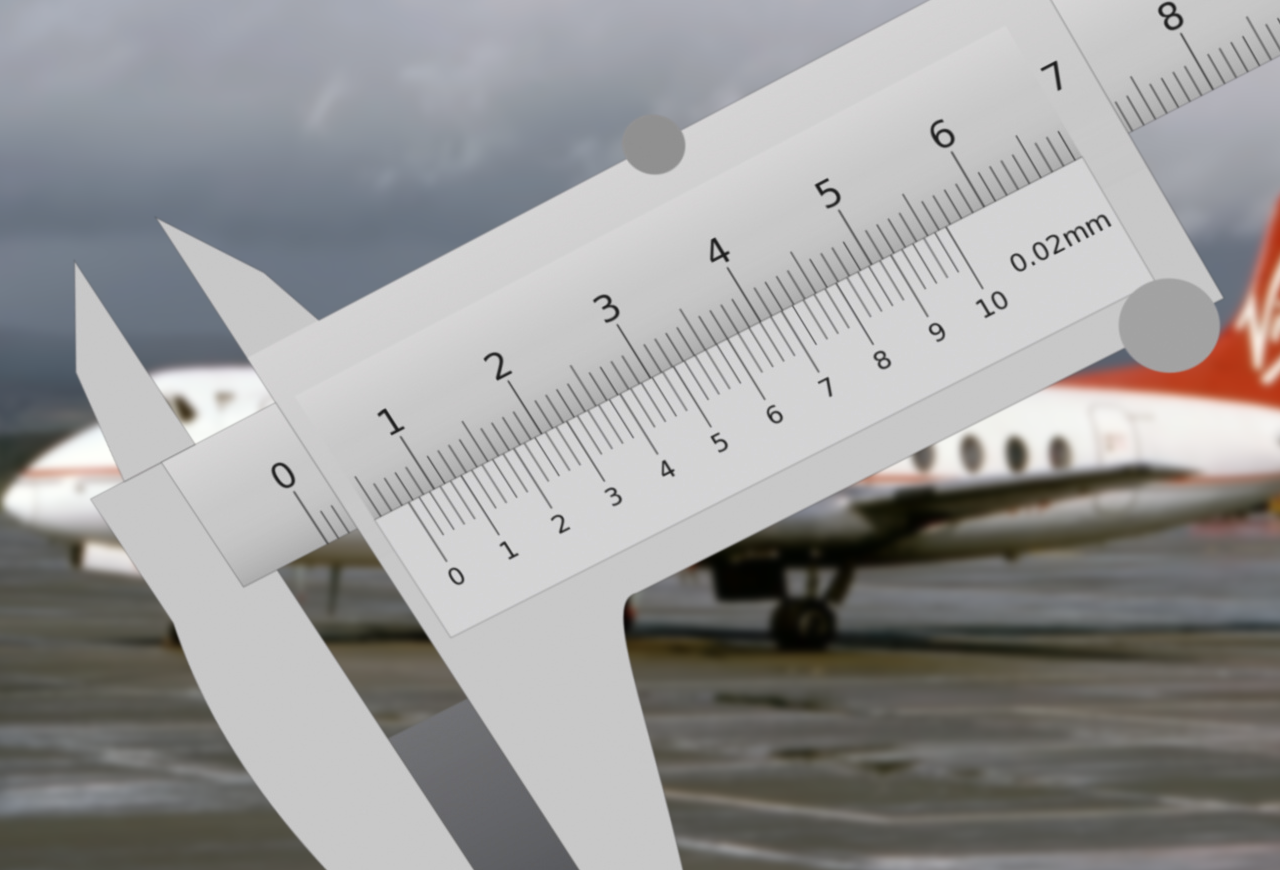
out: **7.6** mm
